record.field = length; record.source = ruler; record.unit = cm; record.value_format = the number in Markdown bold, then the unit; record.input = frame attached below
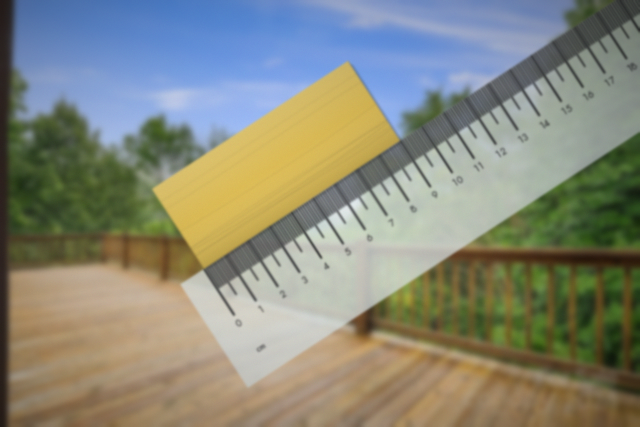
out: **9** cm
